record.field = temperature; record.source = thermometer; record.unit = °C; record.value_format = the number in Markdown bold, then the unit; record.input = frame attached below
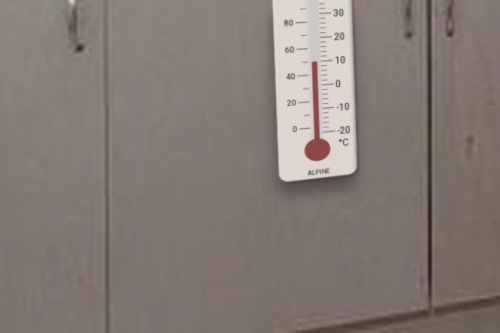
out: **10** °C
